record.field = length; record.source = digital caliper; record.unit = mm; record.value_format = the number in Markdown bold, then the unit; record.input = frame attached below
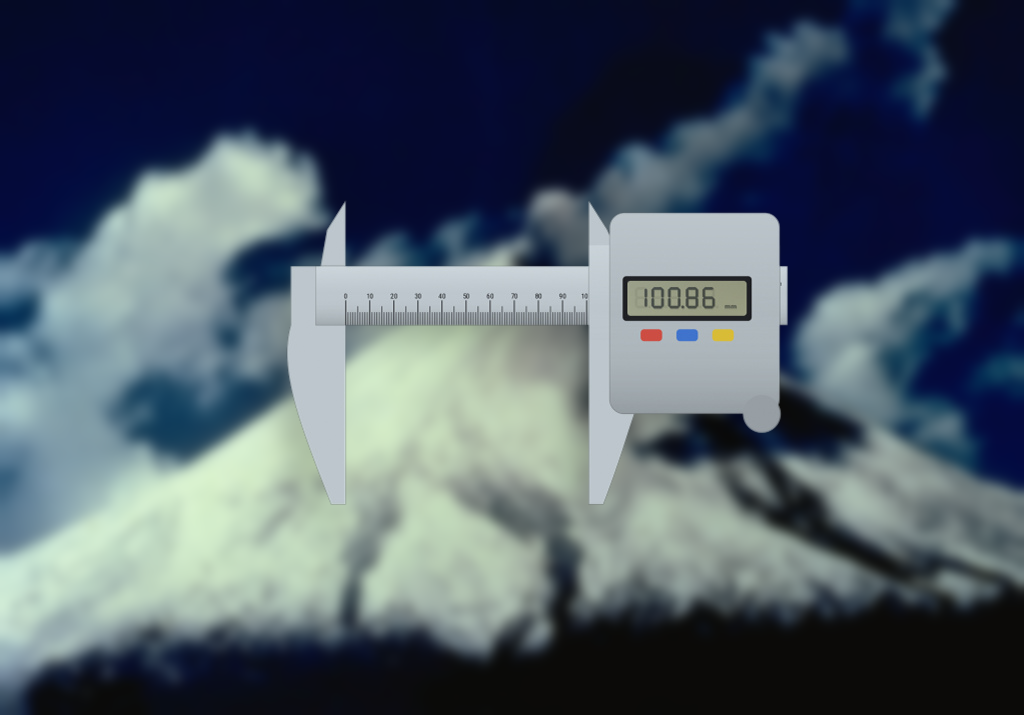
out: **100.86** mm
